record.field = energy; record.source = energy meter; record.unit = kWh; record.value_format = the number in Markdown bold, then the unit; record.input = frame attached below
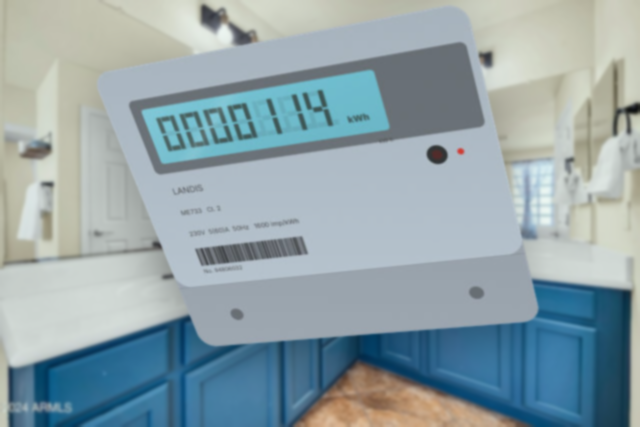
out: **114** kWh
